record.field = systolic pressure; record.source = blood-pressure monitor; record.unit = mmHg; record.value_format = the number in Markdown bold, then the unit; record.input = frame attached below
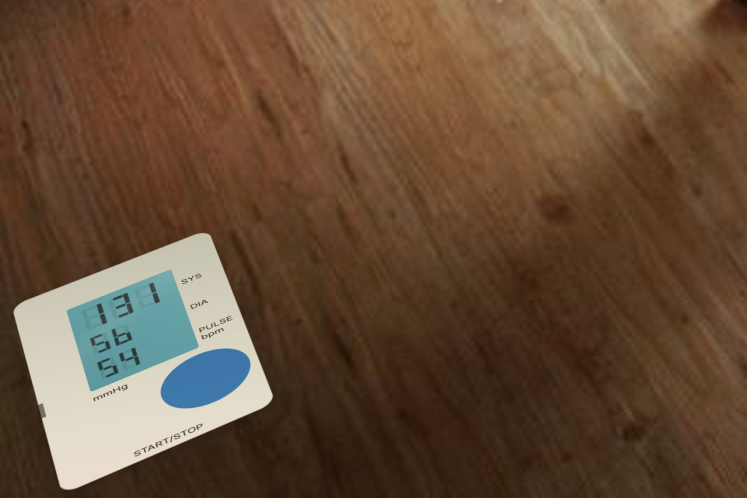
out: **131** mmHg
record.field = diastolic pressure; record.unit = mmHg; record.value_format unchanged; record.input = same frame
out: **56** mmHg
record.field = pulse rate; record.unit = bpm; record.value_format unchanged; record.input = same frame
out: **54** bpm
